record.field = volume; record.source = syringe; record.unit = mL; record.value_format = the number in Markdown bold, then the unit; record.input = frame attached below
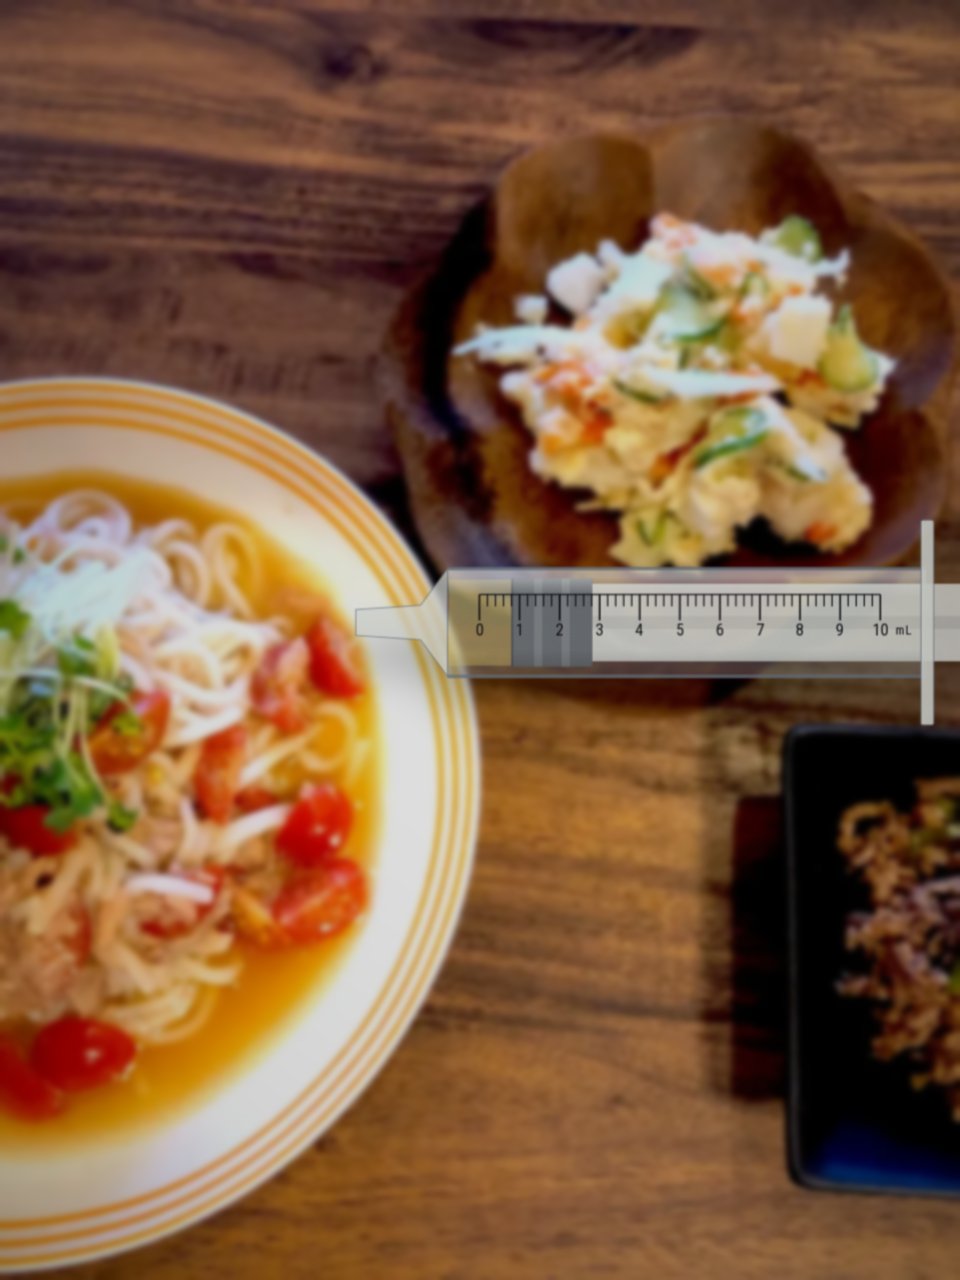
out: **0.8** mL
